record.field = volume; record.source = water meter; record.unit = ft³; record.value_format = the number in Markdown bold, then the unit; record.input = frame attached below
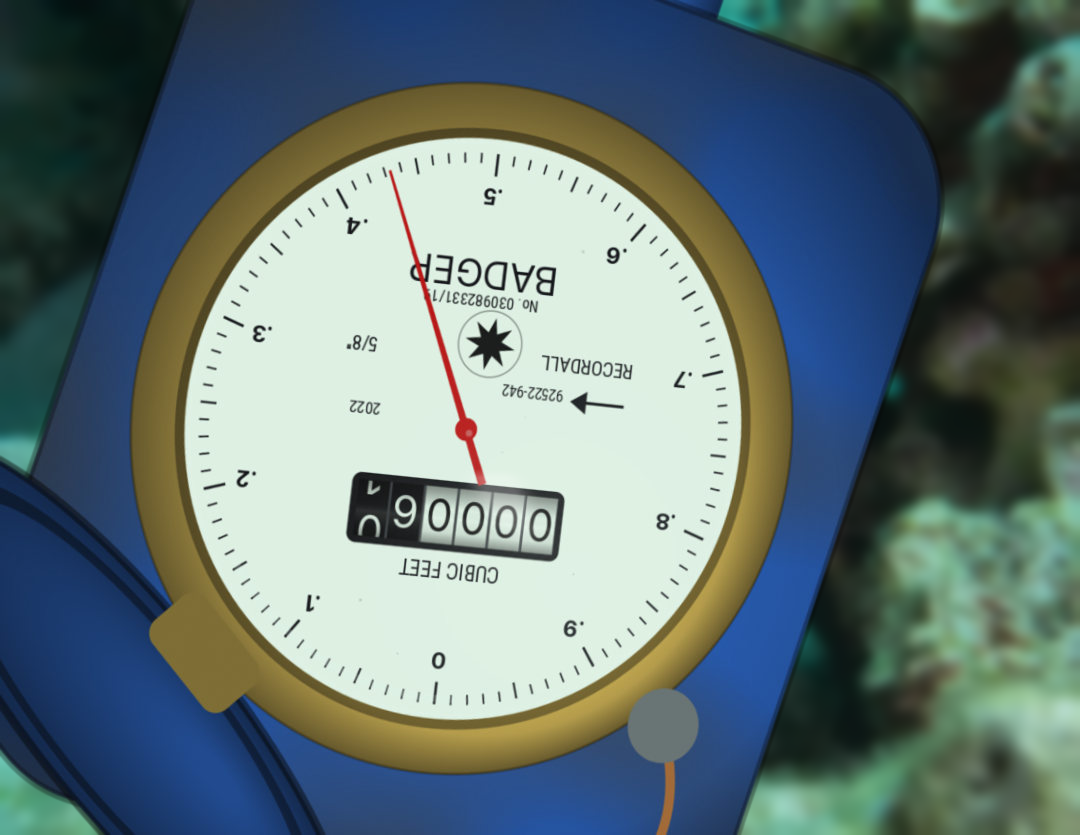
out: **60.43** ft³
